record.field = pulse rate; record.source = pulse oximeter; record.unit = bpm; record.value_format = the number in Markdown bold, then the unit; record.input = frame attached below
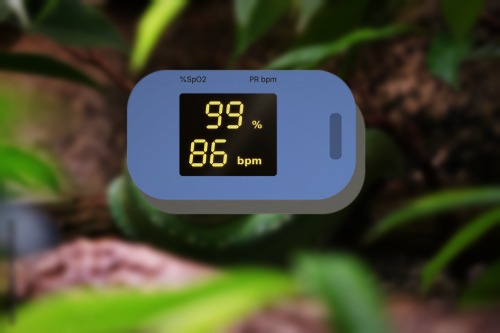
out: **86** bpm
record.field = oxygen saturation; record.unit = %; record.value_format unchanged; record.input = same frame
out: **99** %
